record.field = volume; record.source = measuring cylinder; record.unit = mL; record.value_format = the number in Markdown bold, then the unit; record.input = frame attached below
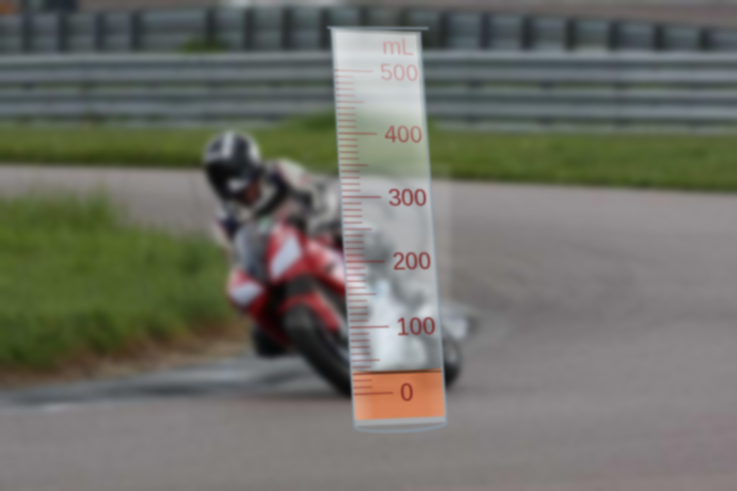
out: **30** mL
